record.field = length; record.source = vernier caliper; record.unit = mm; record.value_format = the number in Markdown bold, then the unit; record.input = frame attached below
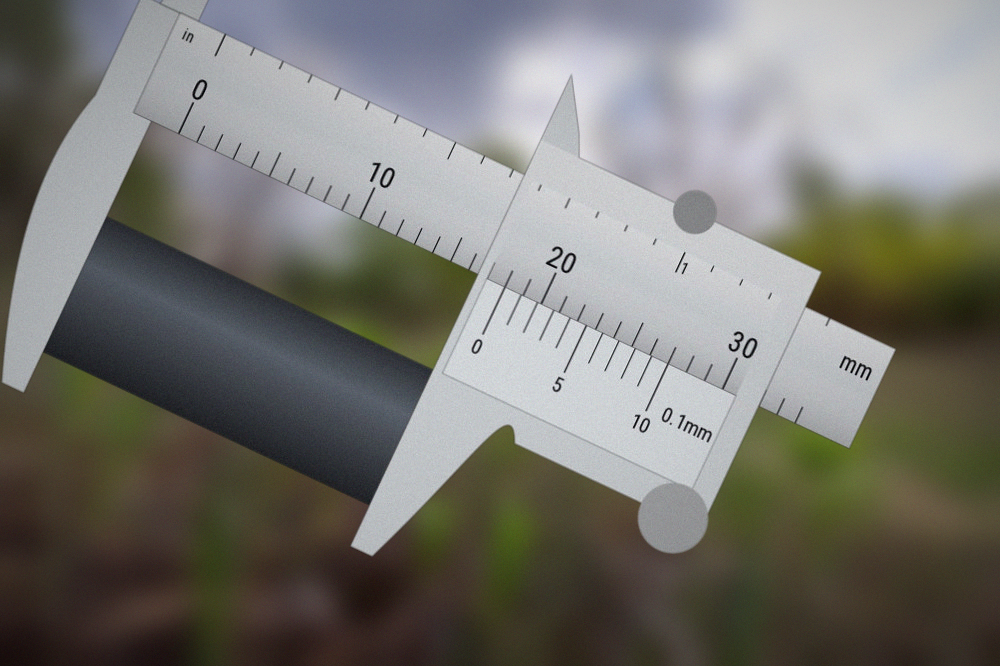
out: **18.0** mm
